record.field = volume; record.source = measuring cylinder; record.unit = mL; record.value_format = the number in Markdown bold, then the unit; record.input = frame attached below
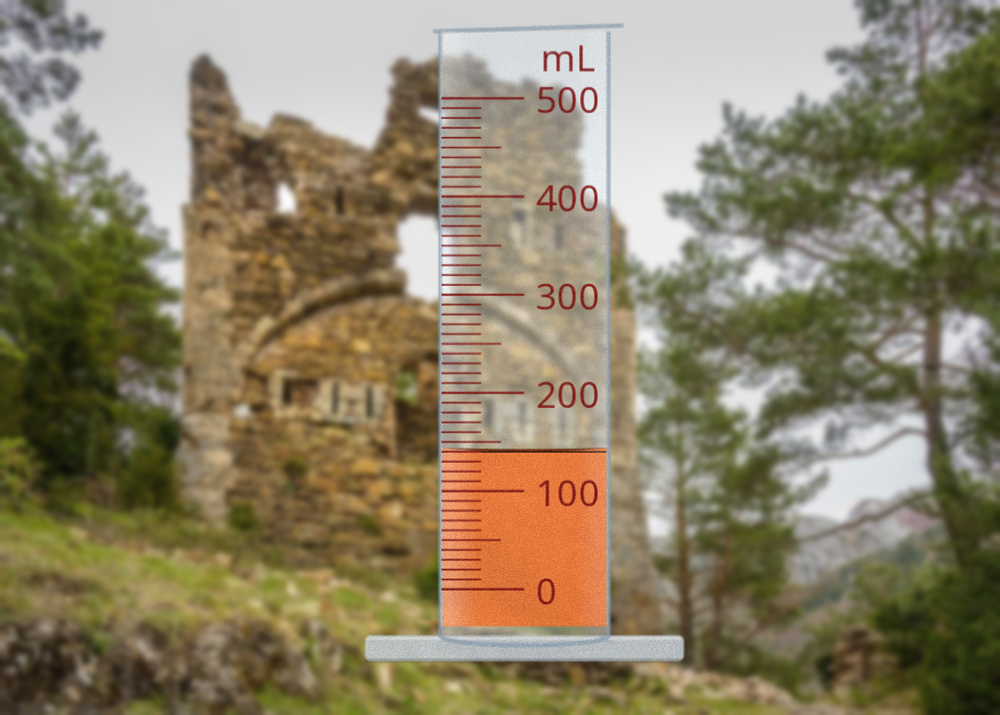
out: **140** mL
